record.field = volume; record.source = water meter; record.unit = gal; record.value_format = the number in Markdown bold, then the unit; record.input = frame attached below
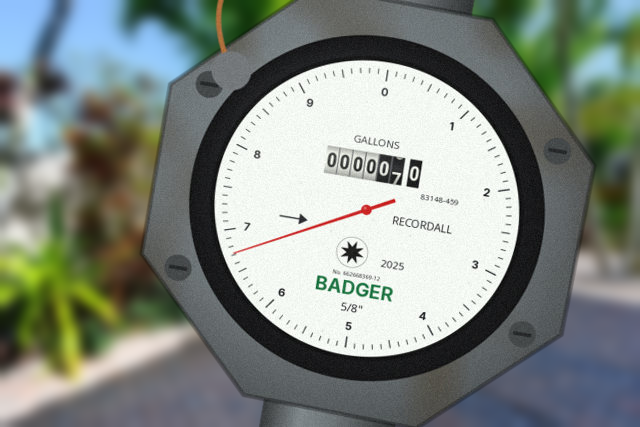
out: **66.7** gal
